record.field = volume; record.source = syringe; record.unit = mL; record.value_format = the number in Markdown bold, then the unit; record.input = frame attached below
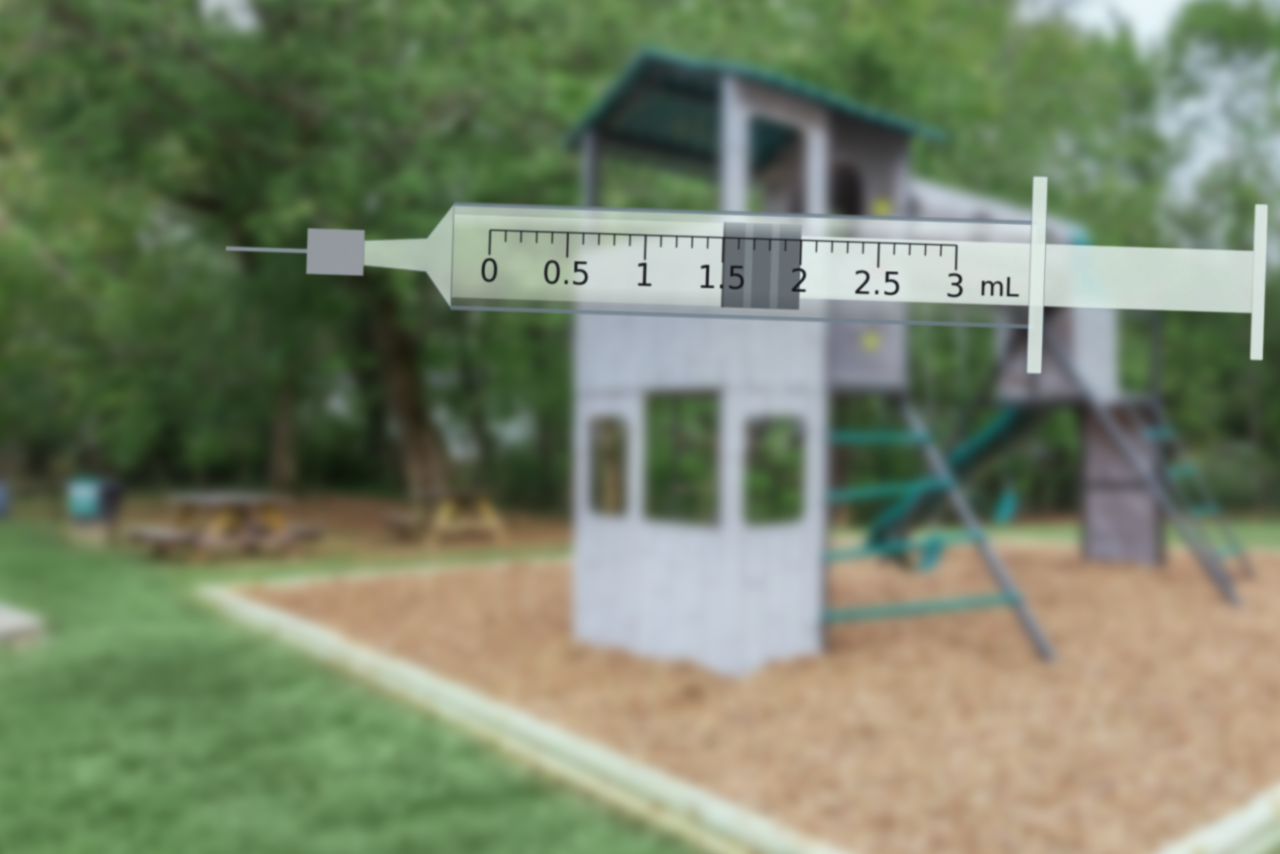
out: **1.5** mL
